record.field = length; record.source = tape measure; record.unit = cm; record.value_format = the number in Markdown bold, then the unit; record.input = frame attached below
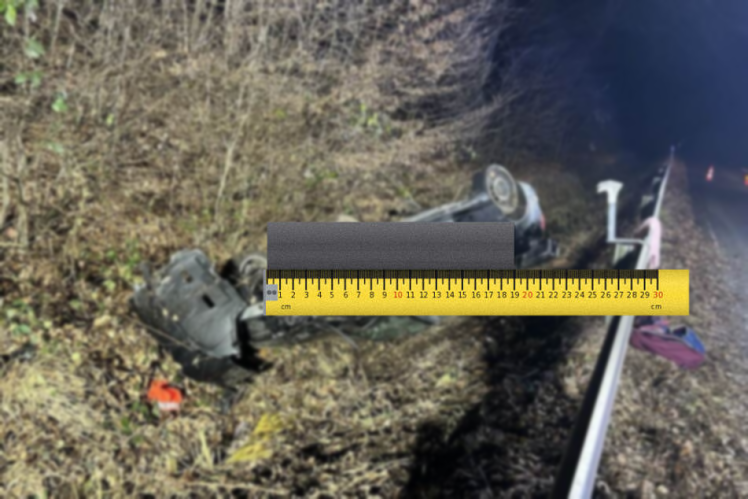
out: **19** cm
